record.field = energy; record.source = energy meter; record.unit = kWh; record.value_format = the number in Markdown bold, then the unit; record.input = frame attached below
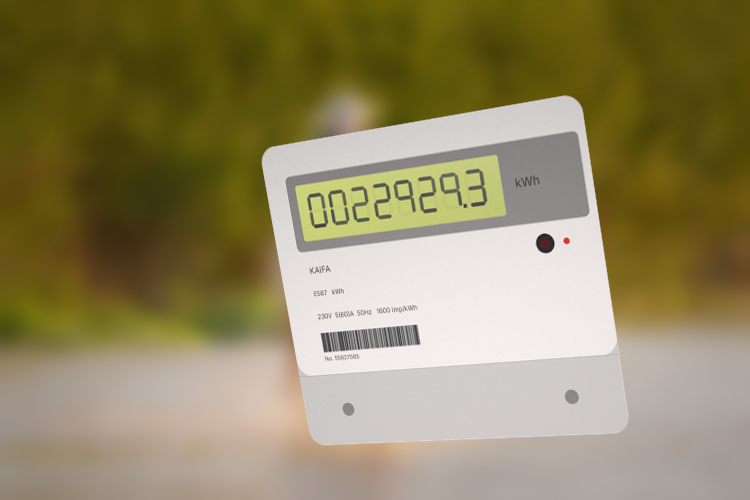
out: **22929.3** kWh
